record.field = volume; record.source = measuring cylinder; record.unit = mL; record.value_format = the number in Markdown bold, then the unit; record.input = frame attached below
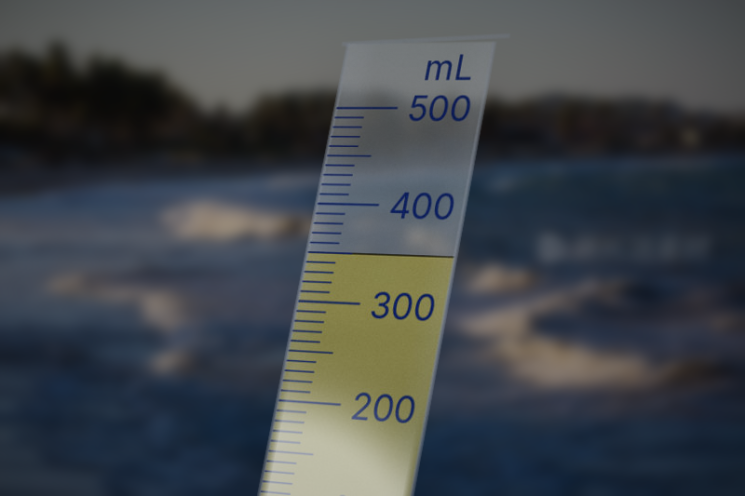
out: **350** mL
